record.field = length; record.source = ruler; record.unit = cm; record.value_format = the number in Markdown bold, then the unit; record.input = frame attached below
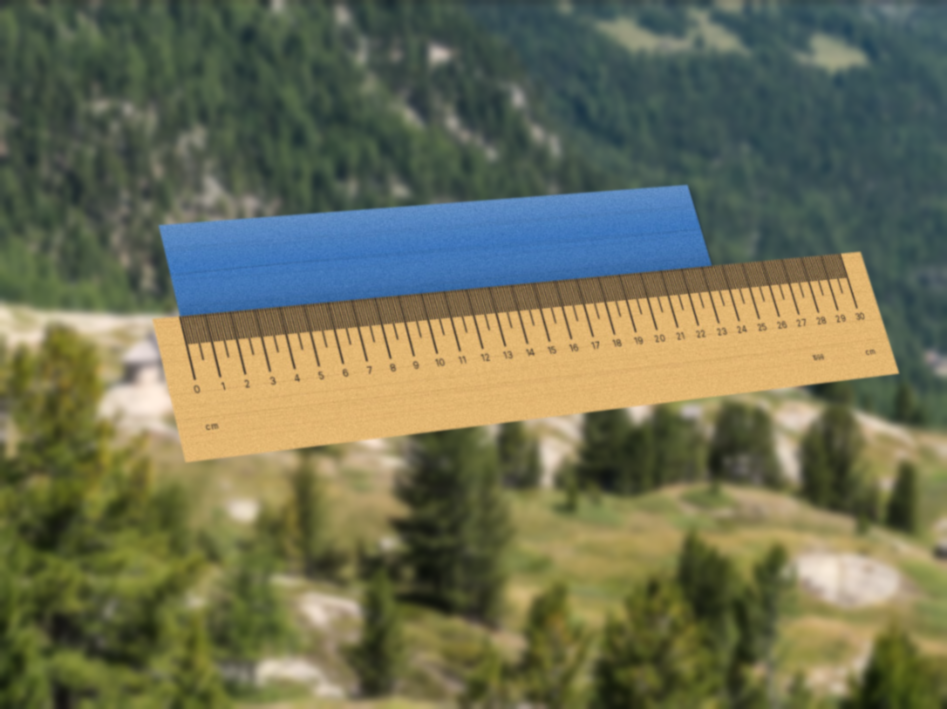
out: **23.5** cm
